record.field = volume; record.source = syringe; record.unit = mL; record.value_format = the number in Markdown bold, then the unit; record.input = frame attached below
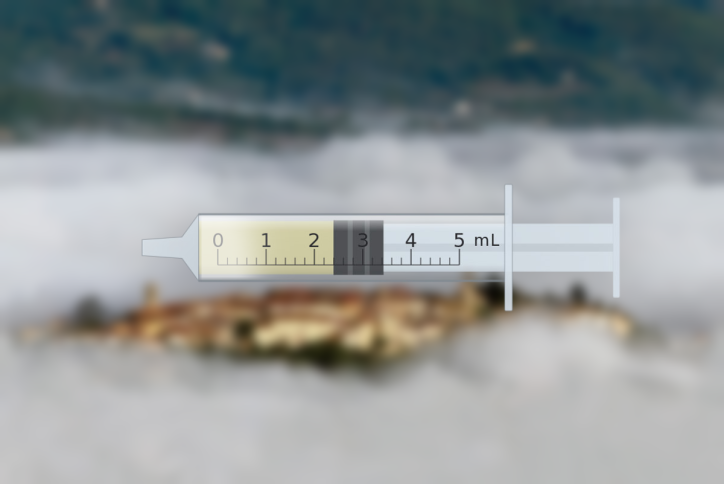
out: **2.4** mL
